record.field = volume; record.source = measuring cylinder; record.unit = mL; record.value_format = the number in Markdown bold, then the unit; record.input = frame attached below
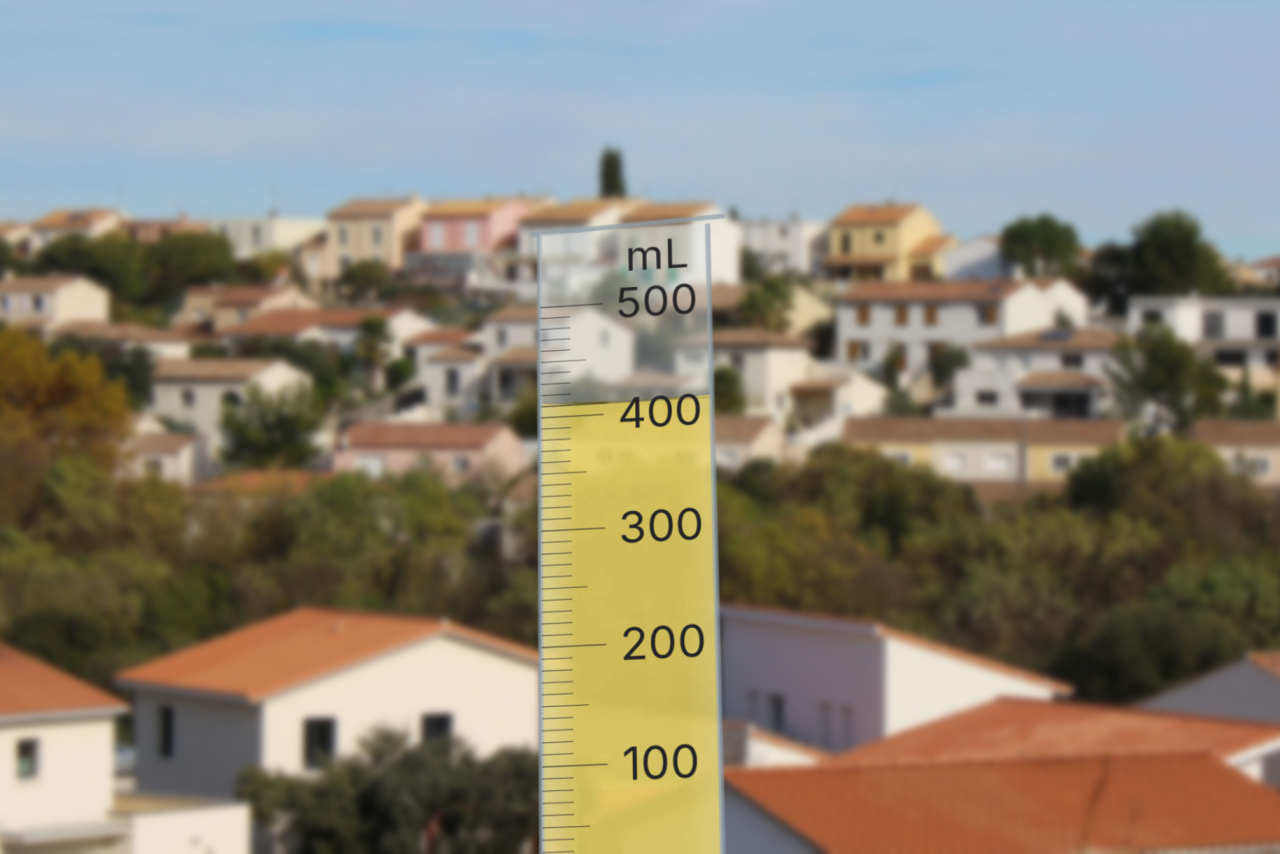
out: **410** mL
